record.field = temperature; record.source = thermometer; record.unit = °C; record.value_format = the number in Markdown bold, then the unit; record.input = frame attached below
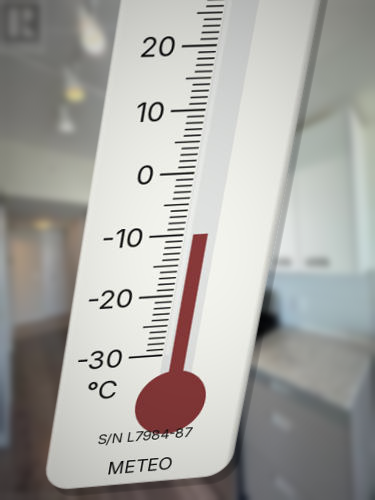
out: **-10** °C
